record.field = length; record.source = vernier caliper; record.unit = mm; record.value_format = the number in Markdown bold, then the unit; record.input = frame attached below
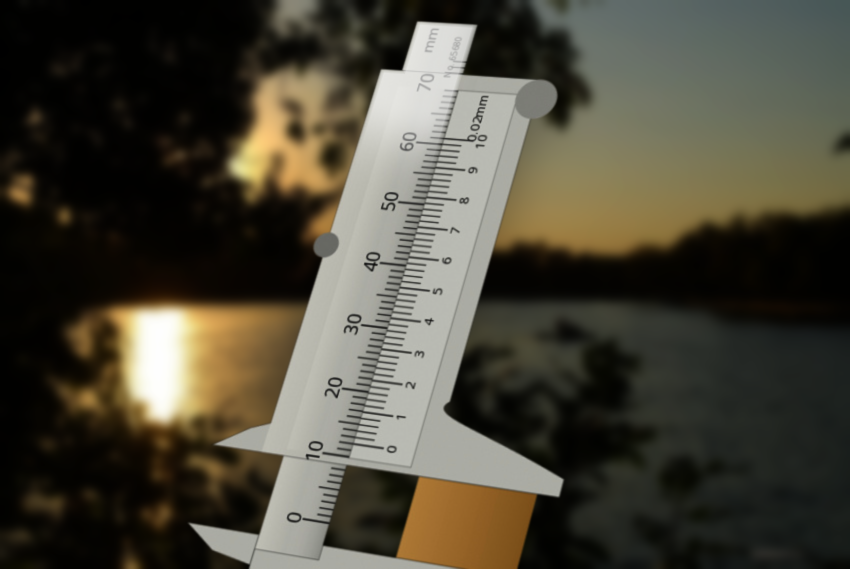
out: **12.0** mm
